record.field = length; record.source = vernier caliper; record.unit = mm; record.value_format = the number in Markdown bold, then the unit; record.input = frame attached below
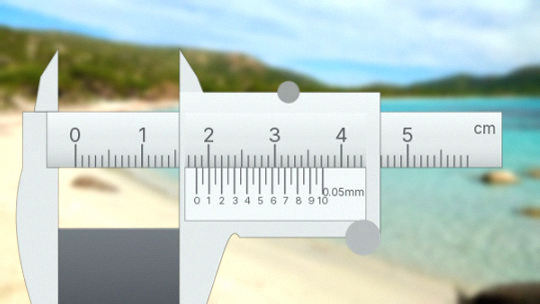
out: **18.2** mm
